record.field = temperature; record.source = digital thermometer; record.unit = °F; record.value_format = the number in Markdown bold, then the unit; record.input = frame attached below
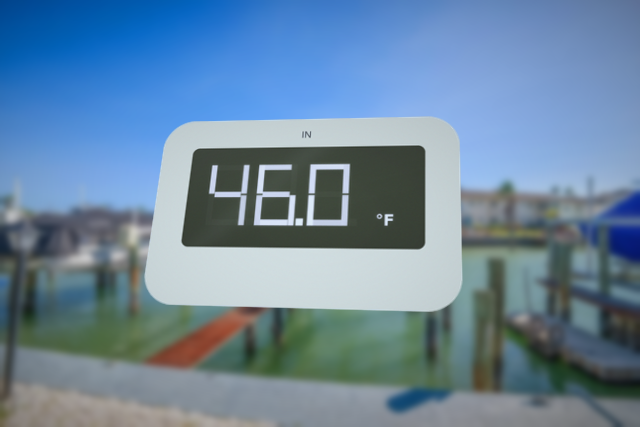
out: **46.0** °F
